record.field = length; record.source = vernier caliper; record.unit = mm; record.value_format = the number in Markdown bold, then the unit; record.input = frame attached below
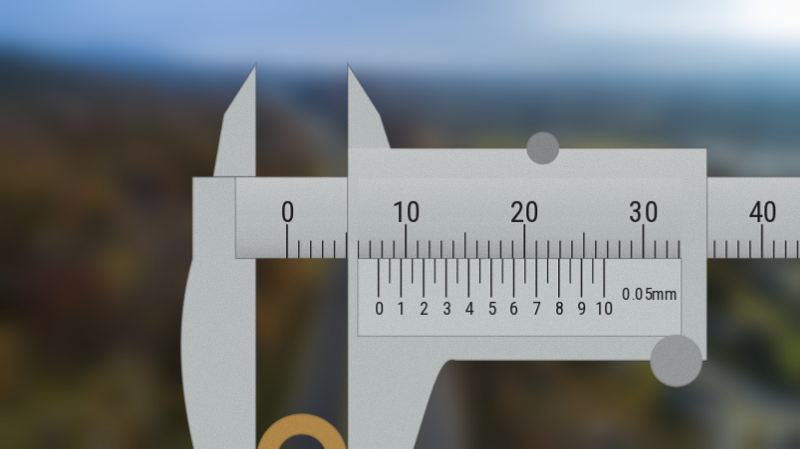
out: **7.7** mm
